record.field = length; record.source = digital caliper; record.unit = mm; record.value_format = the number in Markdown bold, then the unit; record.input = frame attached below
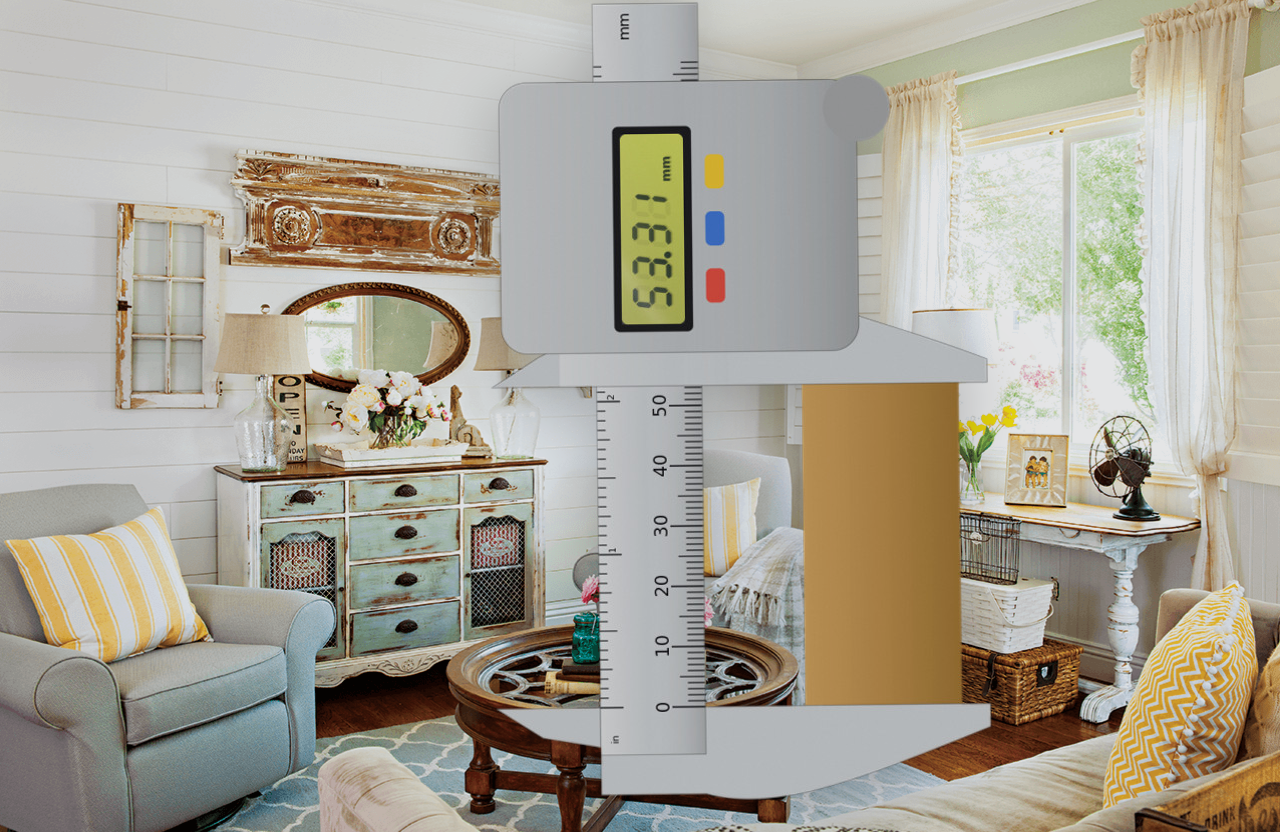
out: **53.31** mm
